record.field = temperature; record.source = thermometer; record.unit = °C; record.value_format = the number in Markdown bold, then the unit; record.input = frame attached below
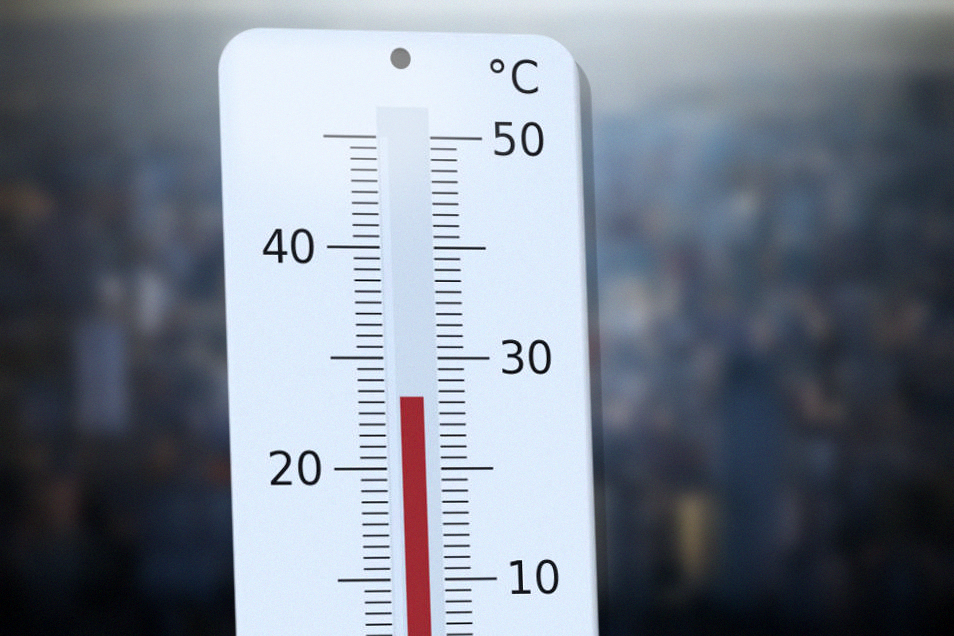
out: **26.5** °C
